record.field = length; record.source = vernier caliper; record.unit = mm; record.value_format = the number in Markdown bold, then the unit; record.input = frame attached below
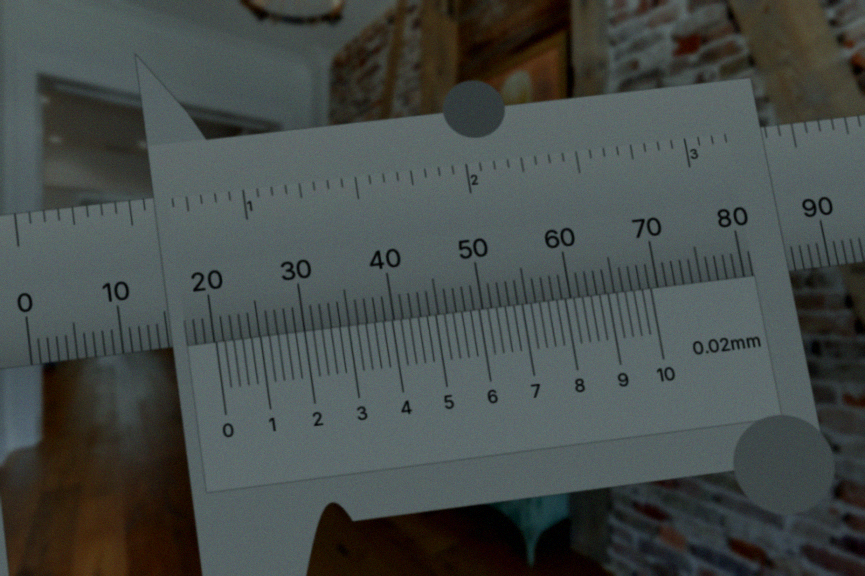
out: **20.2** mm
